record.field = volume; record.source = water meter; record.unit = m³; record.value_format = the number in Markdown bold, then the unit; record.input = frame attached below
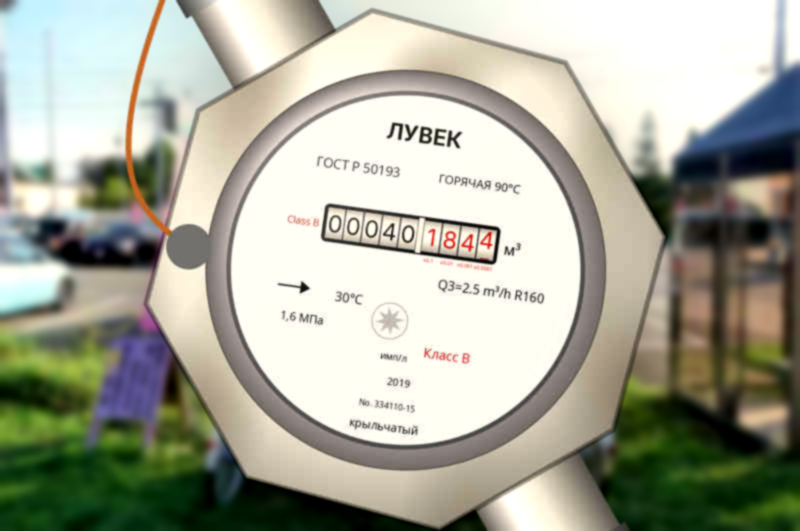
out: **40.1844** m³
